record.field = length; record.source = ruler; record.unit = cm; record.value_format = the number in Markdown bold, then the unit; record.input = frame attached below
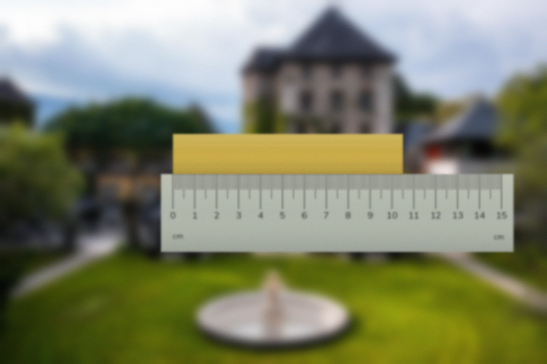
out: **10.5** cm
